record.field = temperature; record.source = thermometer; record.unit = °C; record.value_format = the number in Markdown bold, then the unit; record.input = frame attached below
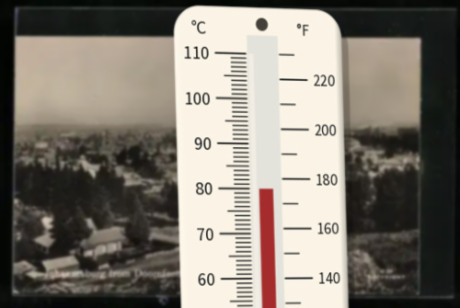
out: **80** °C
